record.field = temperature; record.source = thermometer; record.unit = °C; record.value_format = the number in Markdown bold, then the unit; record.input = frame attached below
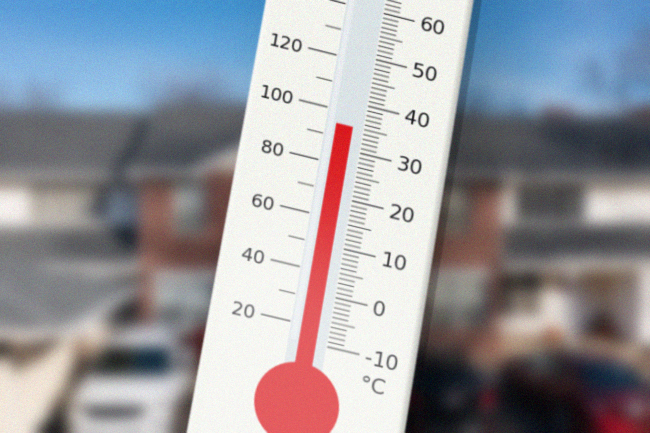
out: **35** °C
